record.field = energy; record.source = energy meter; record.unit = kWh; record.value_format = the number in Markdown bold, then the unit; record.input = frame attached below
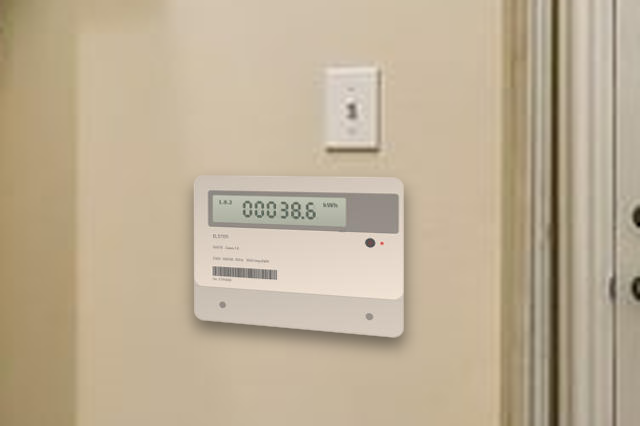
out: **38.6** kWh
